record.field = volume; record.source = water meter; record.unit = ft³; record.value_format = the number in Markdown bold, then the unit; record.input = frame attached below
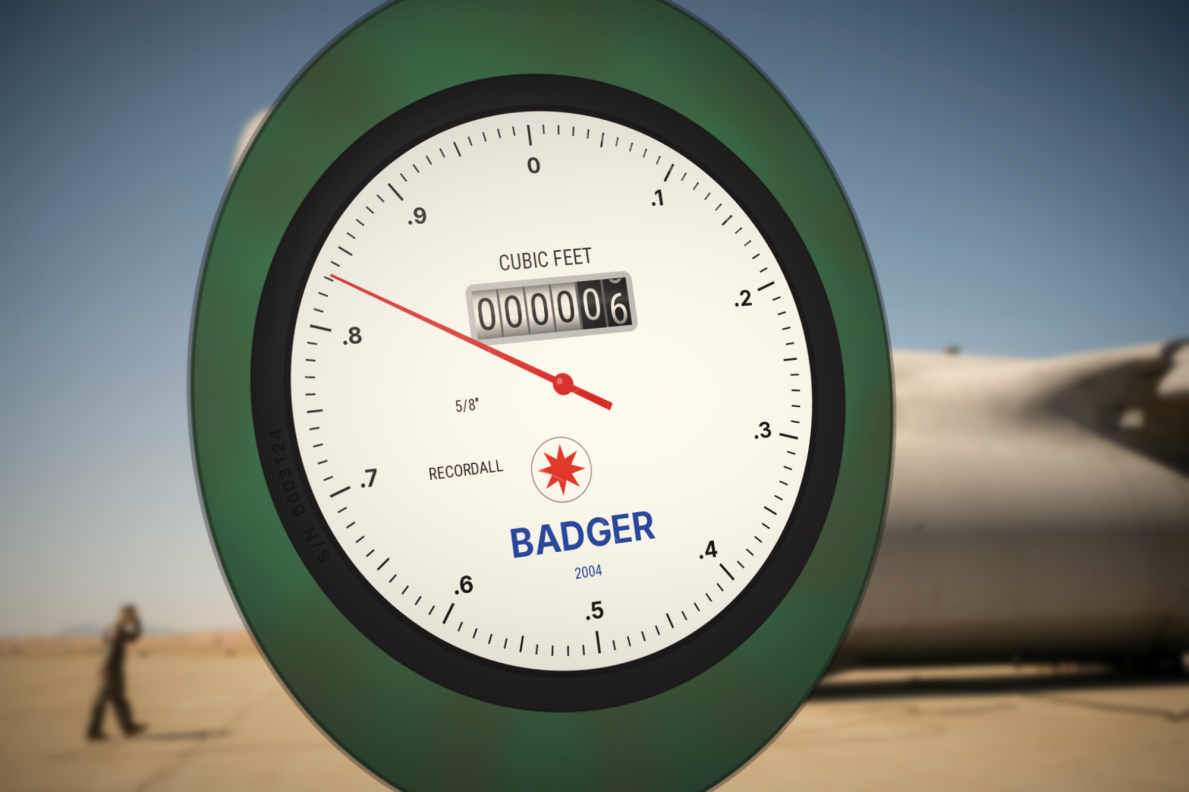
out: **5.83** ft³
